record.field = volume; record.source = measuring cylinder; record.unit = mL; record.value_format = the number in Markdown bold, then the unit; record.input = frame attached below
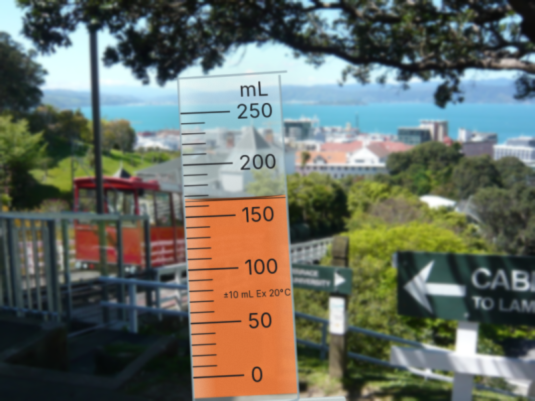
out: **165** mL
